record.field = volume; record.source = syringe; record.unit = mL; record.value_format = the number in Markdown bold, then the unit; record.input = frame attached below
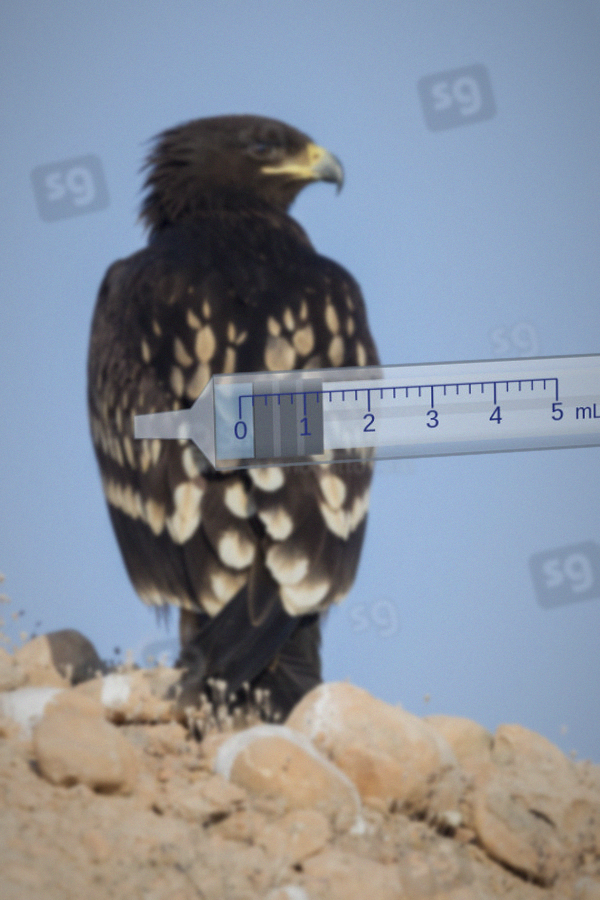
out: **0.2** mL
